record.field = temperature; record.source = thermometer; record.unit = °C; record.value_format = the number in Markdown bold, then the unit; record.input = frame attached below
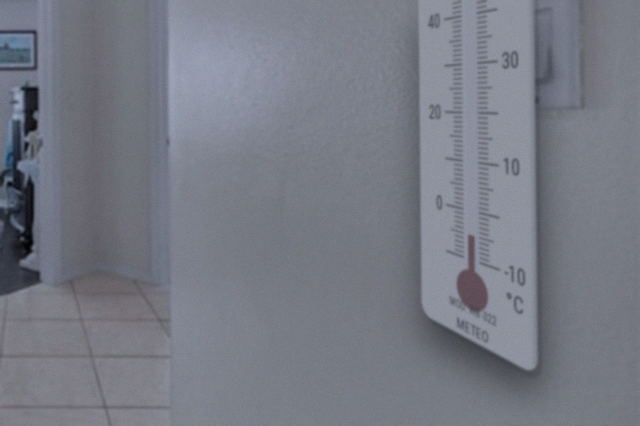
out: **-5** °C
